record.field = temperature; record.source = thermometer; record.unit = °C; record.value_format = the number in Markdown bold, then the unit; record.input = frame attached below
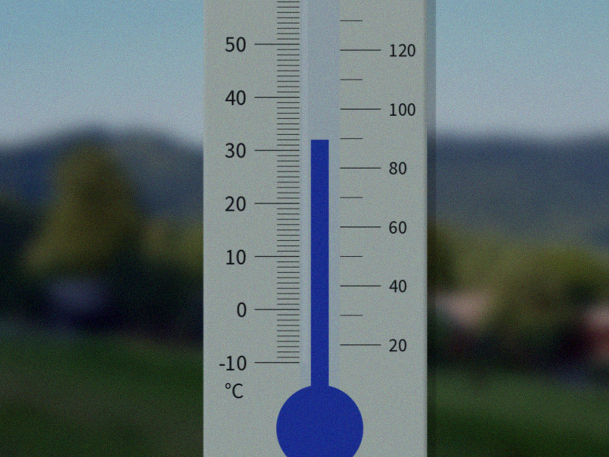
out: **32** °C
